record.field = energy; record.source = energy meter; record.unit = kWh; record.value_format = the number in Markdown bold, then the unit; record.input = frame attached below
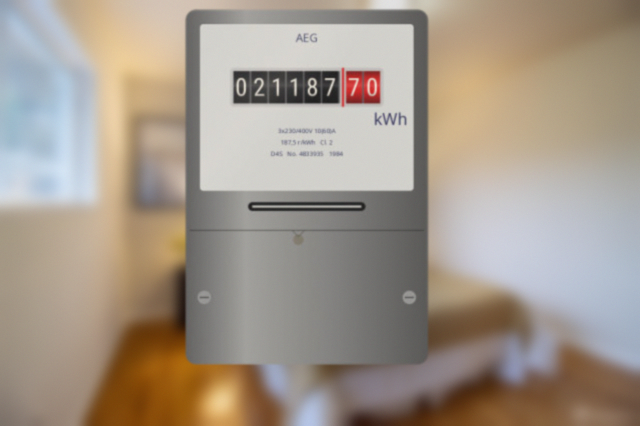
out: **21187.70** kWh
